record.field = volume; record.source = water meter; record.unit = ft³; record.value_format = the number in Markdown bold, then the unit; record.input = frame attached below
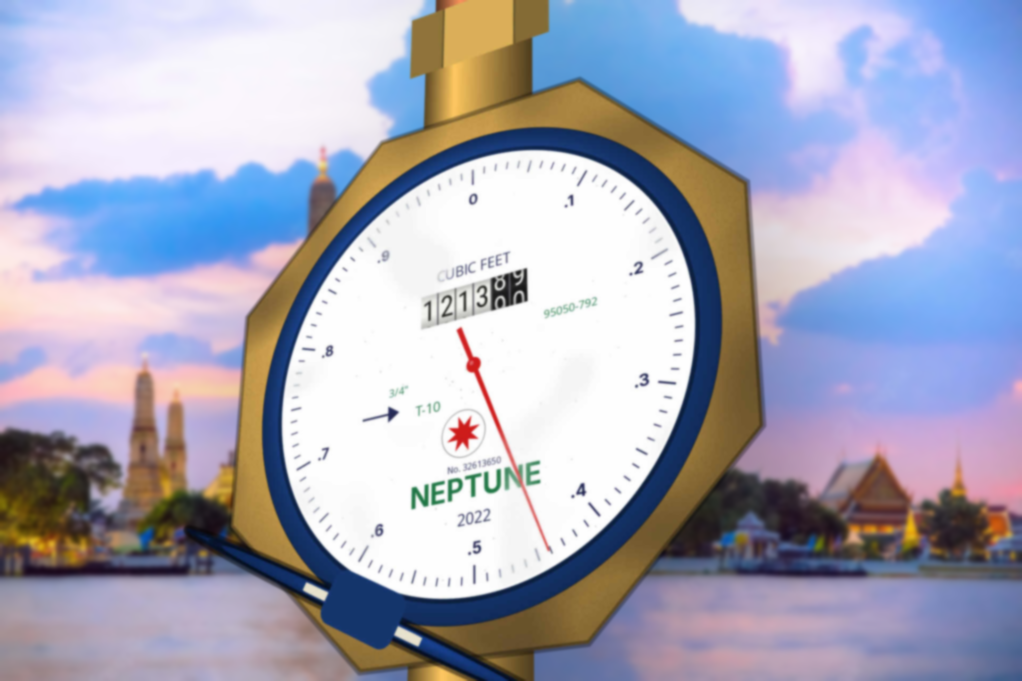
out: **121389.44** ft³
